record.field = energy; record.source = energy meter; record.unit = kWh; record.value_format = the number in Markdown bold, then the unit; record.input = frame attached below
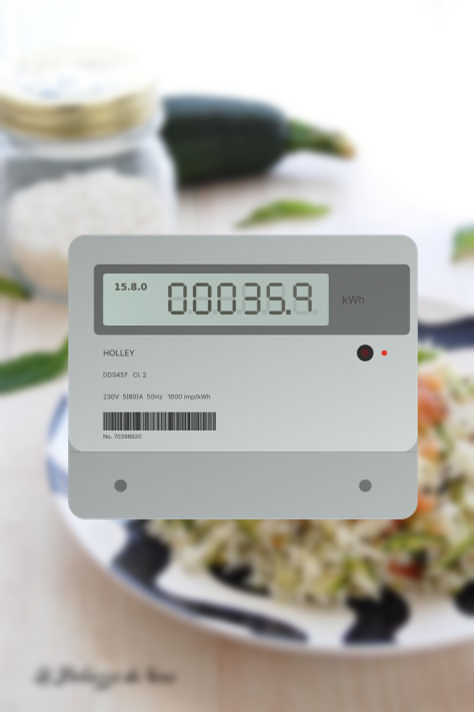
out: **35.9** kWh
